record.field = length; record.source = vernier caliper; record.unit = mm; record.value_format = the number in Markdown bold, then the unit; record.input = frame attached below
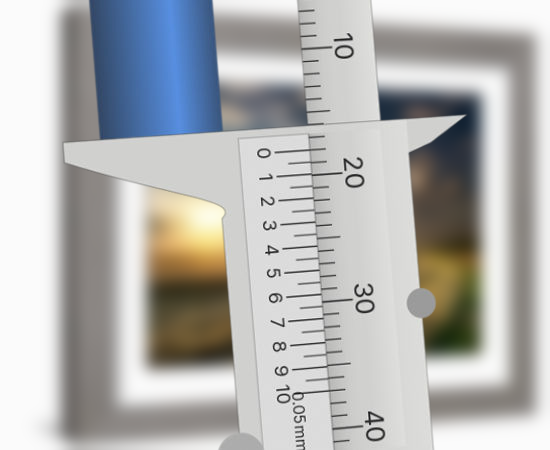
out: **18.0** mm
